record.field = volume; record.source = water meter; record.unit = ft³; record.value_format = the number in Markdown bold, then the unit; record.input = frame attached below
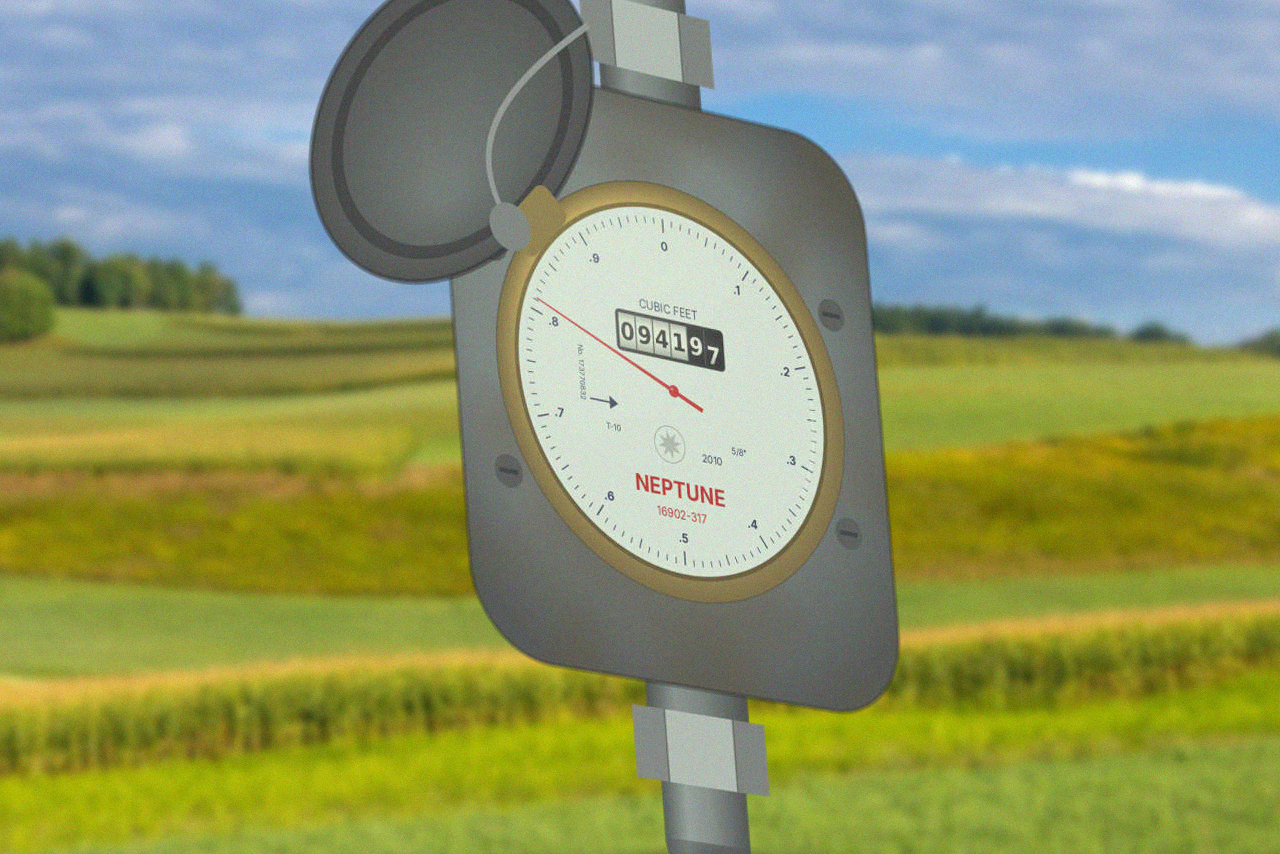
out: **94196.81** ft³
